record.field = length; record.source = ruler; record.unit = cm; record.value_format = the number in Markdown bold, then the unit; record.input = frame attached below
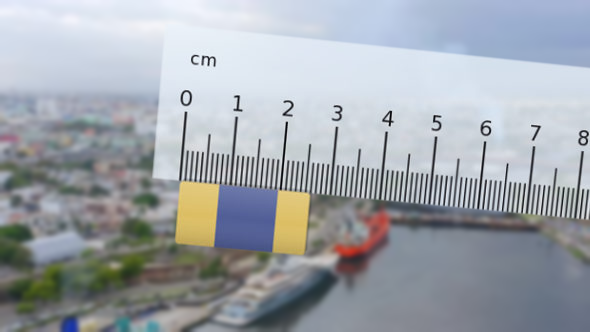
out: **2.6** cm
